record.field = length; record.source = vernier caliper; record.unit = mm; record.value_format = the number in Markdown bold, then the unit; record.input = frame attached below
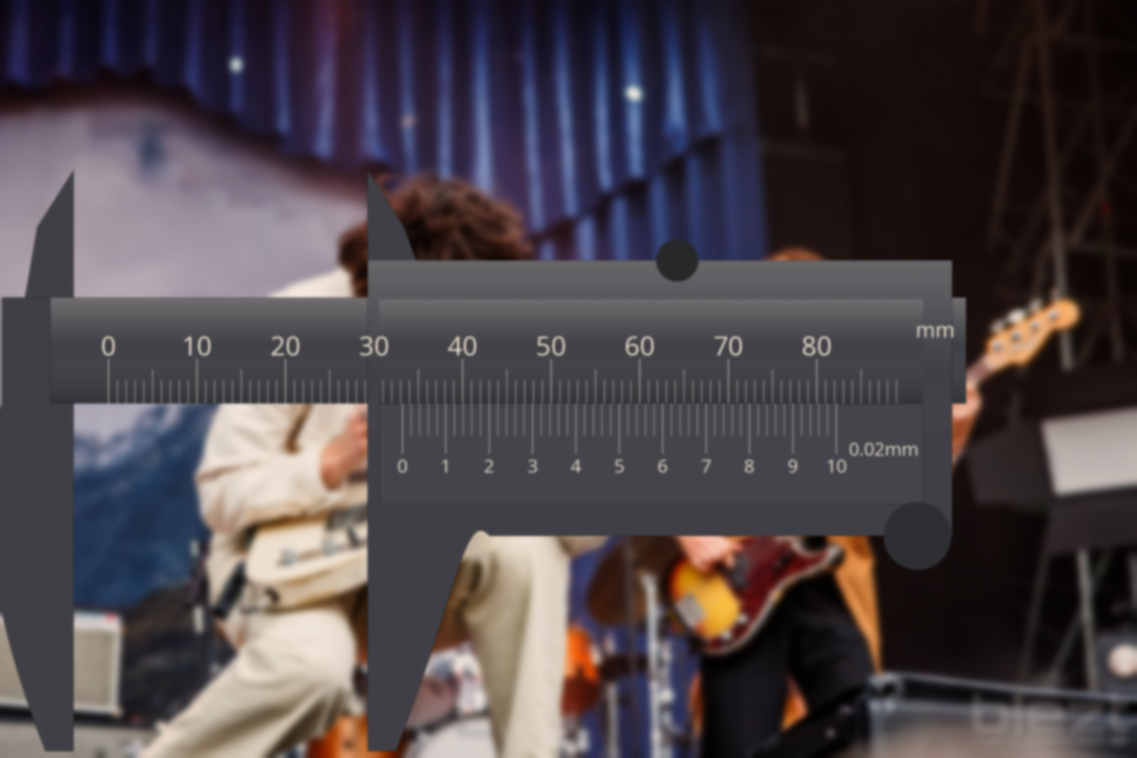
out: **33.2** mm
